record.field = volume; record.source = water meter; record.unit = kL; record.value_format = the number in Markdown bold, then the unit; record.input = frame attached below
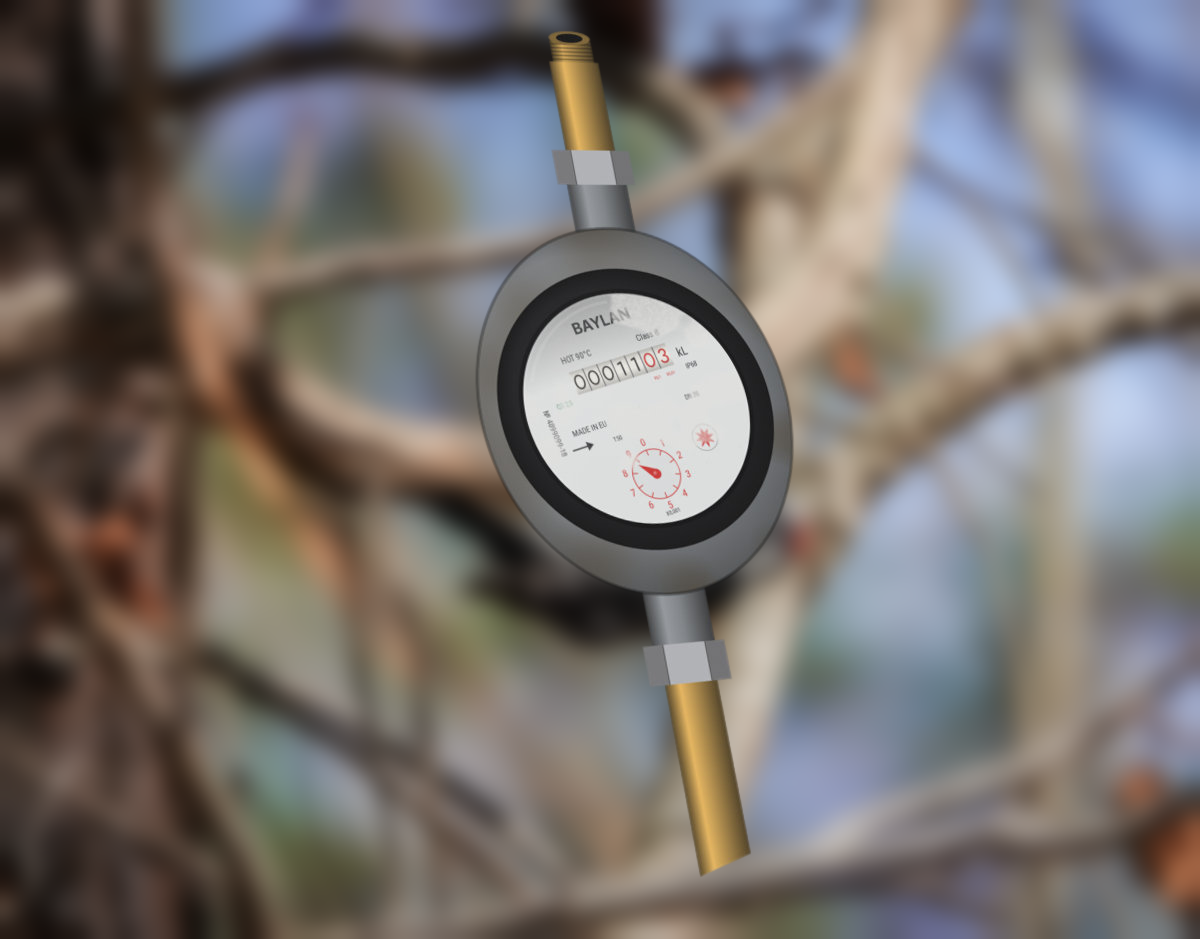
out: **11.038** kL
